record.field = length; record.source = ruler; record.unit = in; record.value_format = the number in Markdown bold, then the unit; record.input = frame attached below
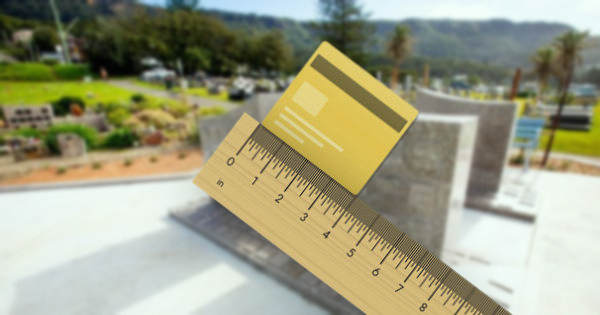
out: **4** in
